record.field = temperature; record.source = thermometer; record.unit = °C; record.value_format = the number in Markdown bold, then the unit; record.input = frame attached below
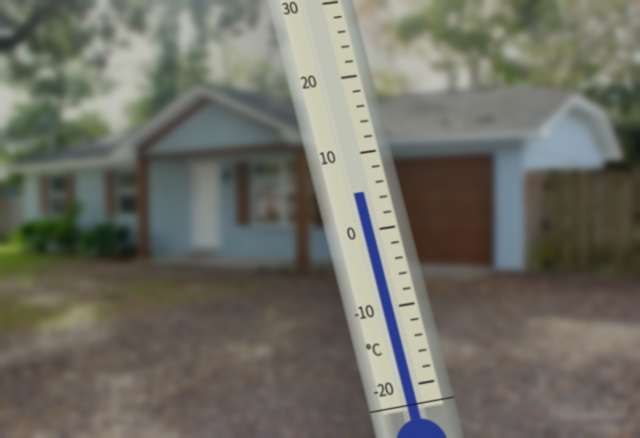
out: **5** °C
